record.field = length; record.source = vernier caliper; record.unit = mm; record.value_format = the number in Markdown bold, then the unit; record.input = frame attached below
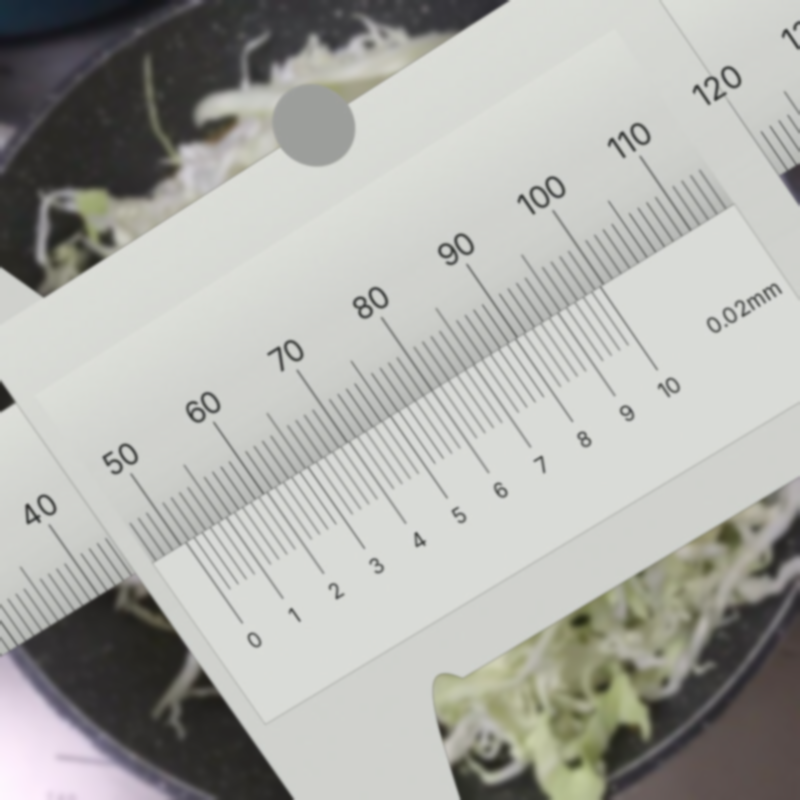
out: **50.6** mm
